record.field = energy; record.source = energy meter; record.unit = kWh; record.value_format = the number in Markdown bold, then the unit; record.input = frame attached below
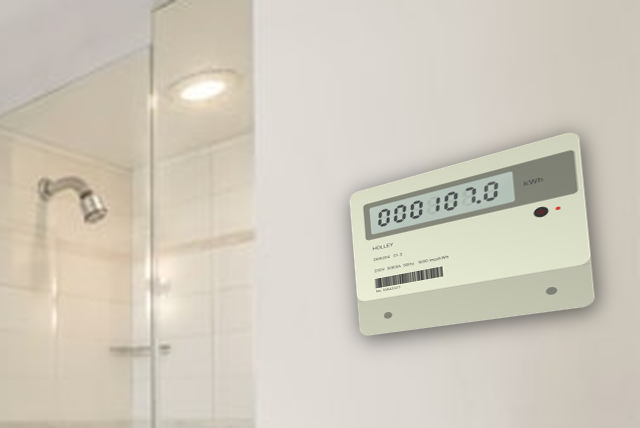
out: **107.0** kWh
